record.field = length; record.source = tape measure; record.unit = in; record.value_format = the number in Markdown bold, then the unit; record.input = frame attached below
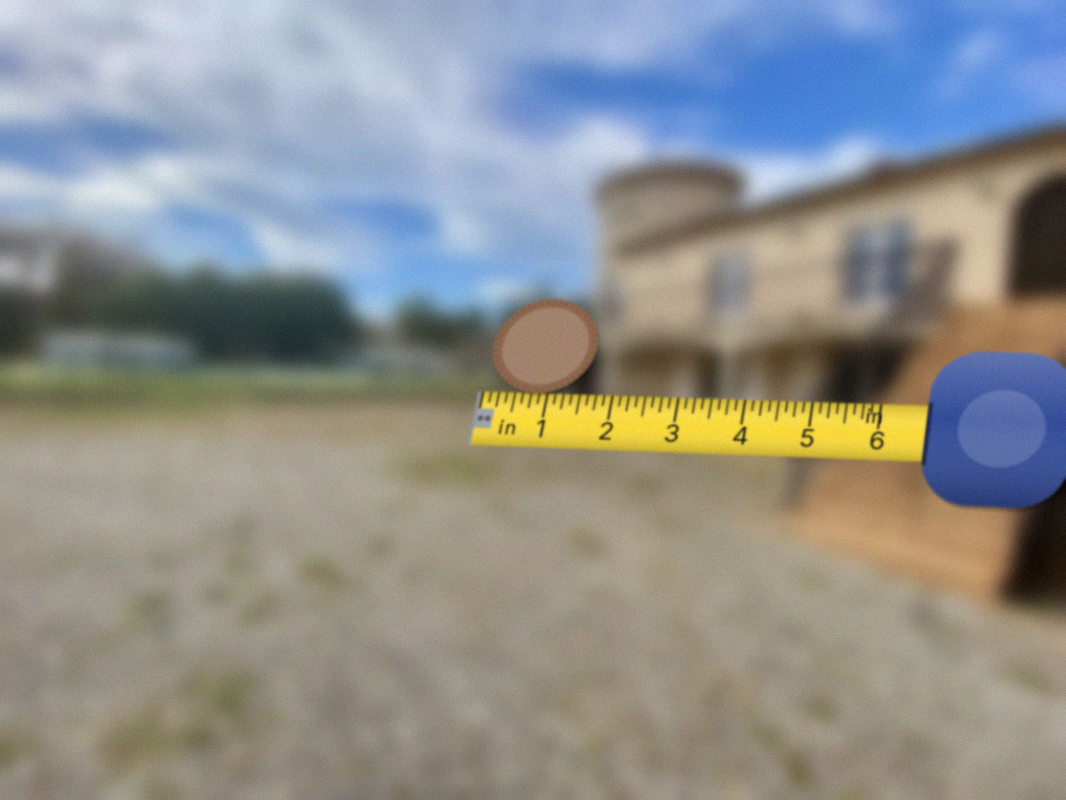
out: **1.625** in
